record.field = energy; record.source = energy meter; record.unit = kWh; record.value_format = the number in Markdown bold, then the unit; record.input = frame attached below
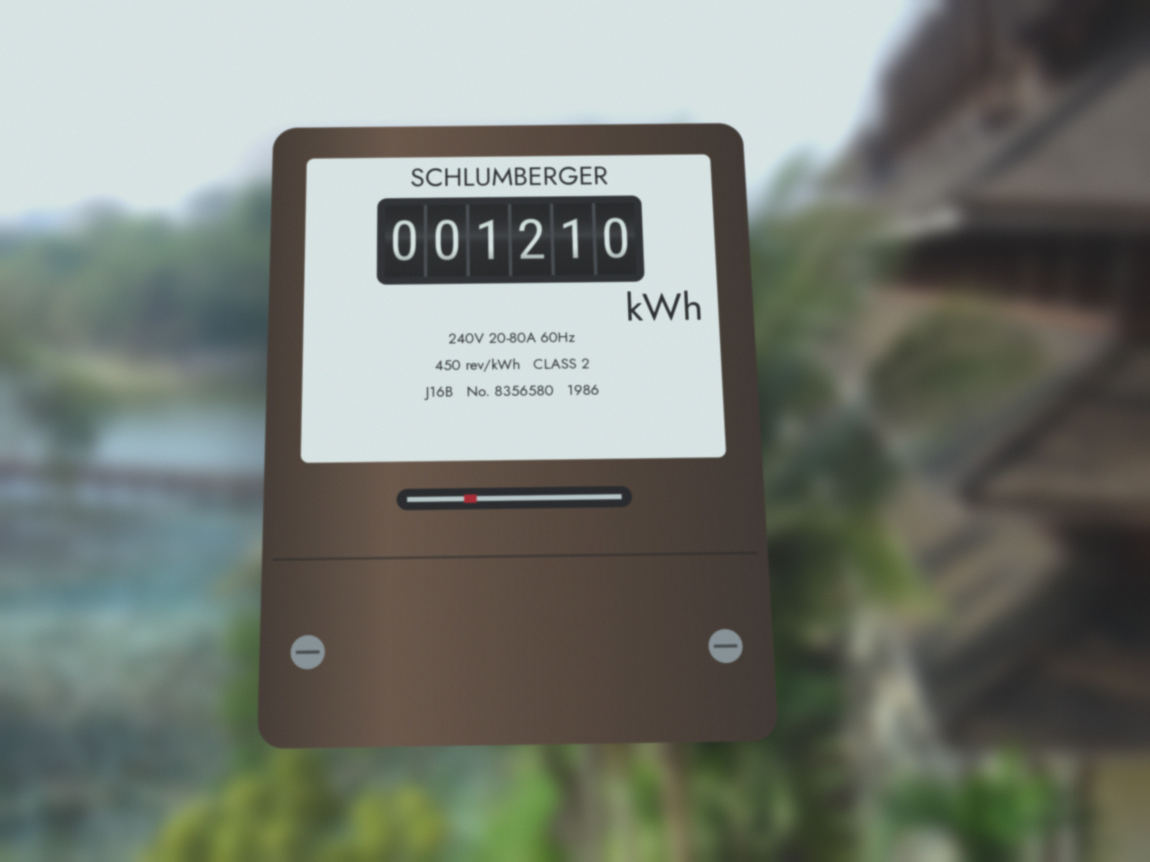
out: **1210** kWh
